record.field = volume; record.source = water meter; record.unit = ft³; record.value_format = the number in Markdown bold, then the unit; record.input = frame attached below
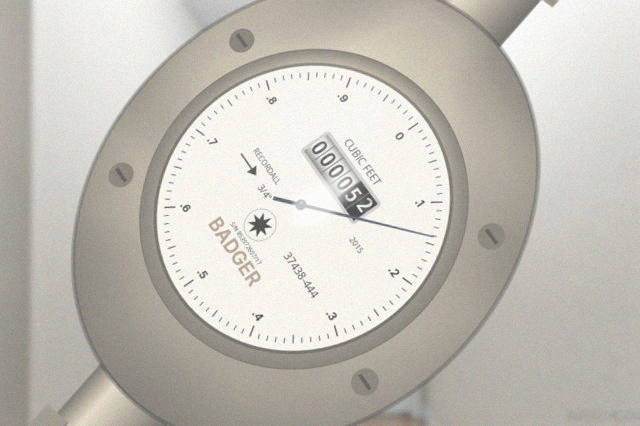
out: **52.14** ft³
